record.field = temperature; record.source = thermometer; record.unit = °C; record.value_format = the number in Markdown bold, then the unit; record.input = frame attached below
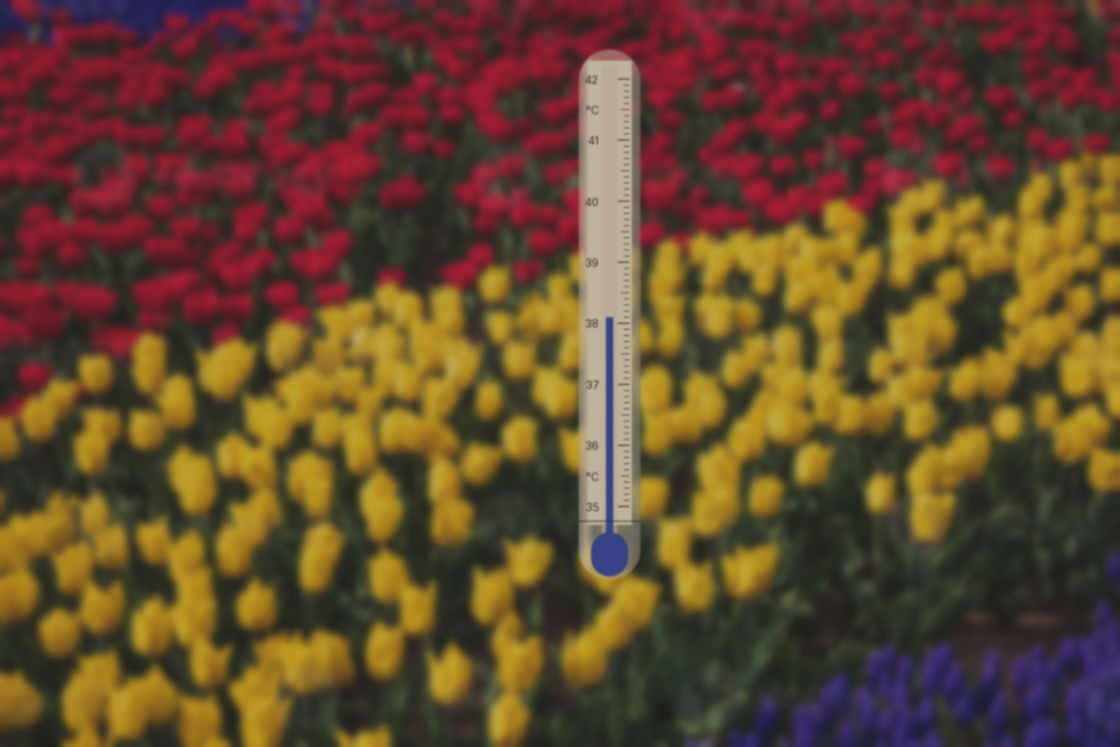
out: **38.1** °C
